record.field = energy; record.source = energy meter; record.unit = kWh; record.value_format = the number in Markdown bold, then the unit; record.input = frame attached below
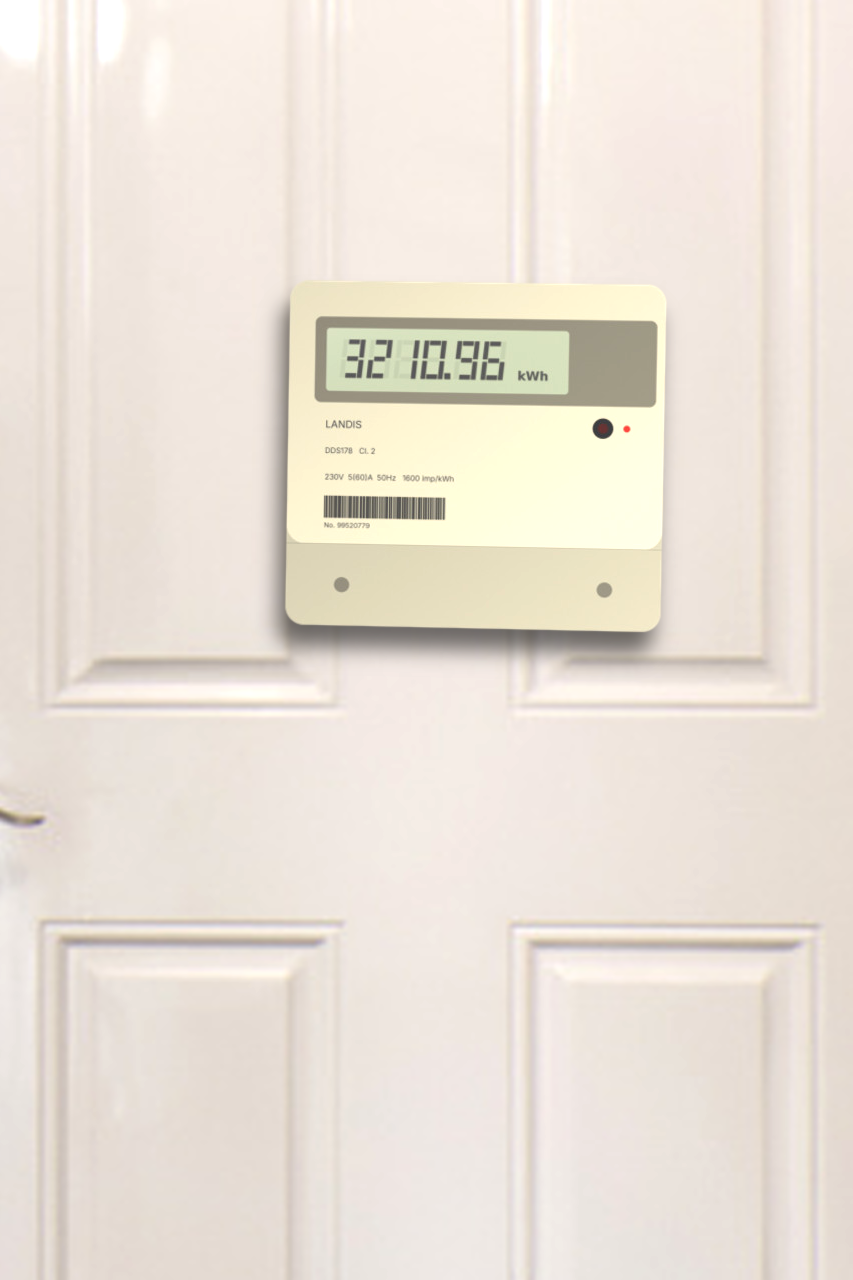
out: **3210.96** kWh
